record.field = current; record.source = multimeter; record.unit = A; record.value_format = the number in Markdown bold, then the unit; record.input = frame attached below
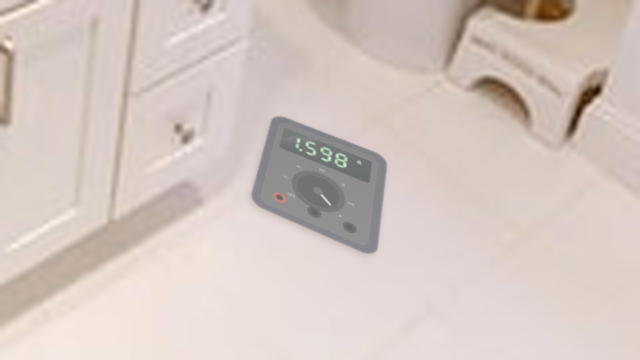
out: **1.598** A
